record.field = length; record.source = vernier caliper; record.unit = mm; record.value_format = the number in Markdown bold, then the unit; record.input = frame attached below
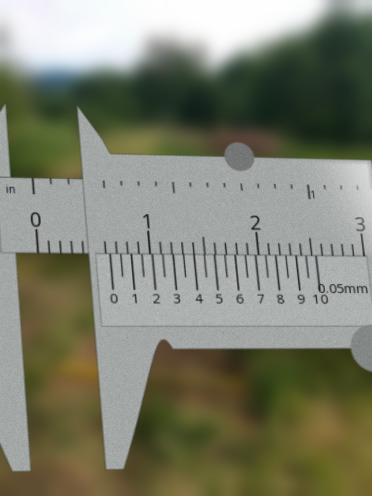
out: **6.4** mm
